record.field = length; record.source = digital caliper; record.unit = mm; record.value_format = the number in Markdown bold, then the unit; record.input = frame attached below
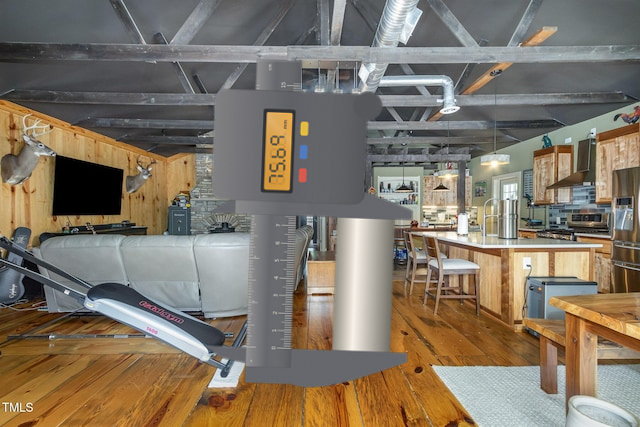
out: **75.69** mm
